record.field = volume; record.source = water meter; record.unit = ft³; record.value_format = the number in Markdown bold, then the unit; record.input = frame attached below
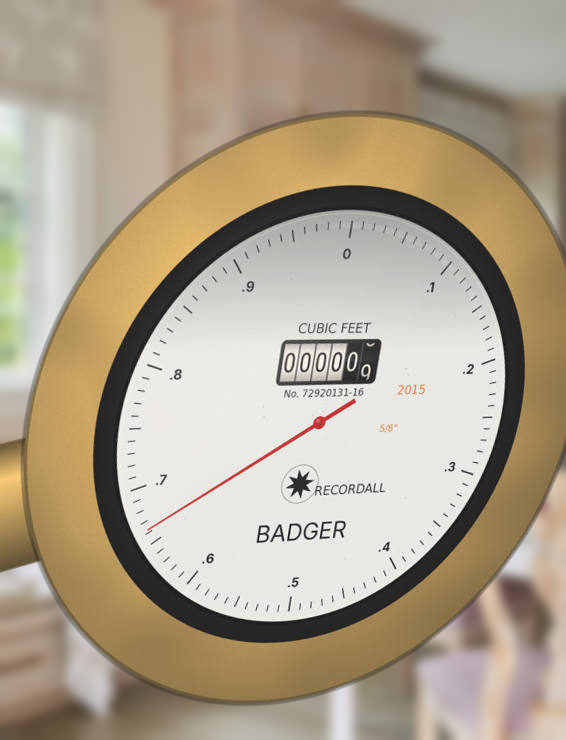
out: **8.66** ft³
